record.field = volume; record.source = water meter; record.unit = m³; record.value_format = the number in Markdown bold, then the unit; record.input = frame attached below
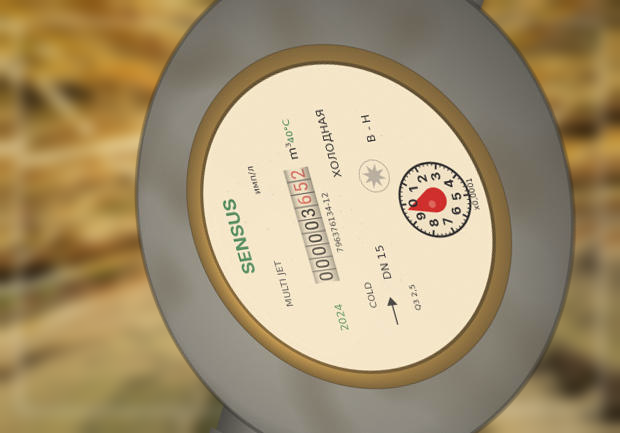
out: **3.6519** m³
